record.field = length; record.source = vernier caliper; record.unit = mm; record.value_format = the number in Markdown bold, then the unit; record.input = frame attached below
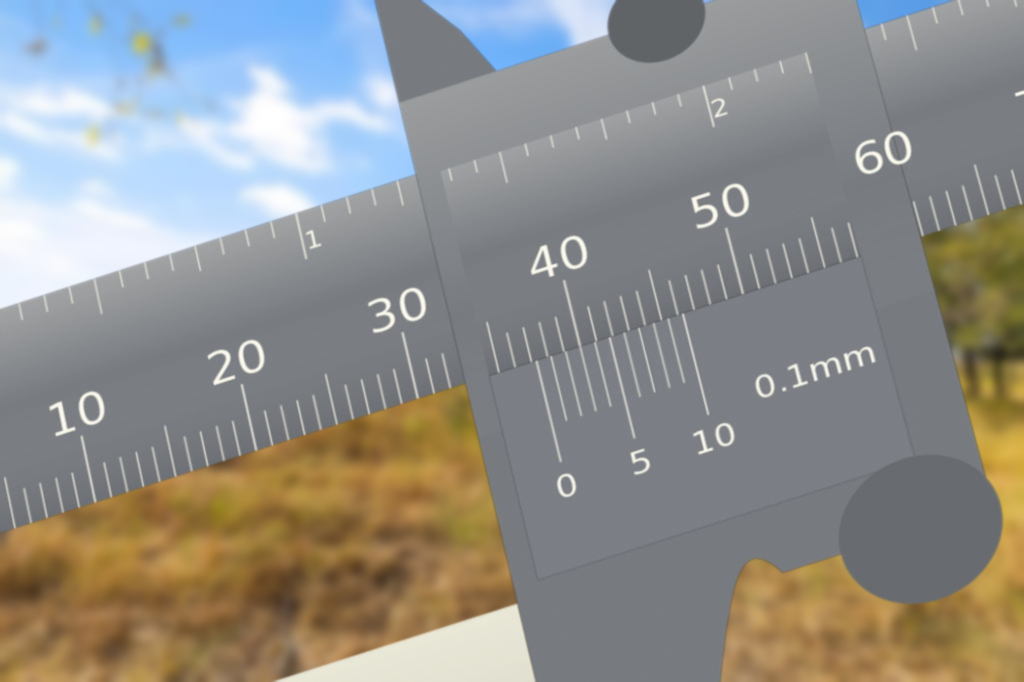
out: **37.3** mm
